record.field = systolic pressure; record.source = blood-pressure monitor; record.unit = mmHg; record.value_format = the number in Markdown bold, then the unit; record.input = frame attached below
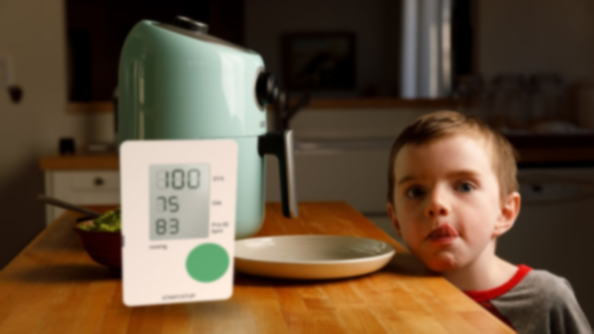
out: **100** mmHg
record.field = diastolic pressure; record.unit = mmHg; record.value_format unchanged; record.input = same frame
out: **75** mmHg
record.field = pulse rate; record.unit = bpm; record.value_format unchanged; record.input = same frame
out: **83** bpm
